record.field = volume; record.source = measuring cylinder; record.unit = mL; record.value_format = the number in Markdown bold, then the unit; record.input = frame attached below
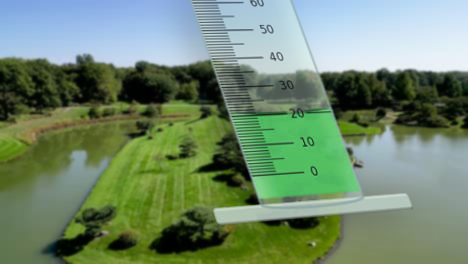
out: **20** mL
